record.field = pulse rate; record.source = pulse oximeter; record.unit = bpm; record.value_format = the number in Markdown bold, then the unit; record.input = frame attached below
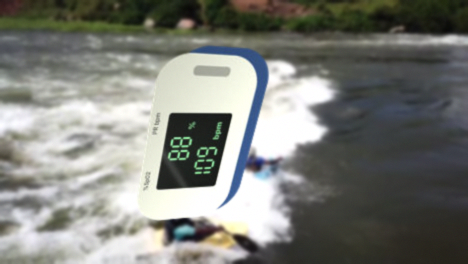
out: **109** bpm
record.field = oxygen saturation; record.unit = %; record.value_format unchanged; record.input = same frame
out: **88** %
